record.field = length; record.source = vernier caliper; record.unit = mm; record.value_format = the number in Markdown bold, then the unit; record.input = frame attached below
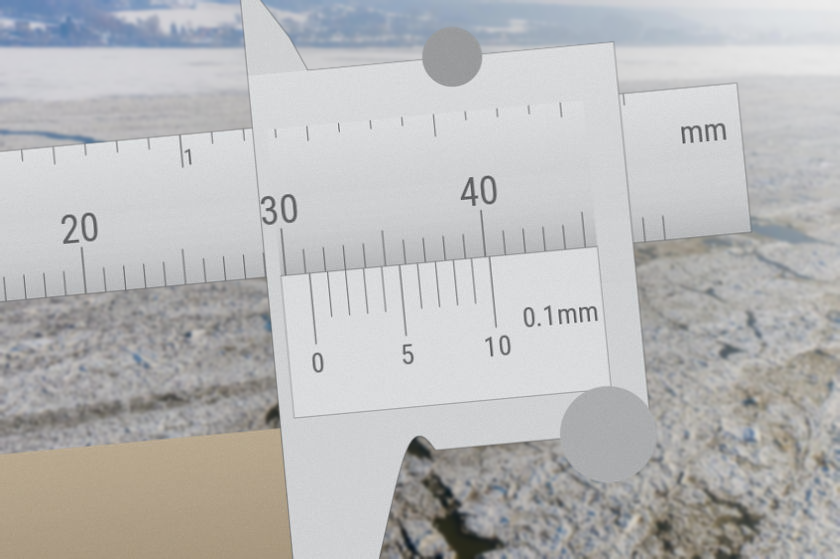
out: **31.2** mm
